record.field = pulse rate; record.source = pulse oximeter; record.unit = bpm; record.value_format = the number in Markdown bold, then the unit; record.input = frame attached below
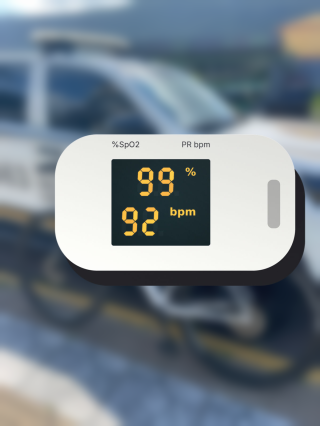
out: **92** bpm
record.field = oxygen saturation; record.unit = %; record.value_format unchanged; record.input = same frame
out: **99** %
